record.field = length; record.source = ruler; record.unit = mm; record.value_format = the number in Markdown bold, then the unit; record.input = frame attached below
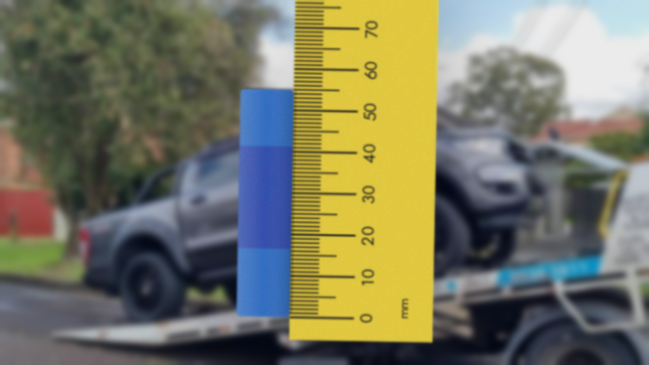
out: **55** mm
